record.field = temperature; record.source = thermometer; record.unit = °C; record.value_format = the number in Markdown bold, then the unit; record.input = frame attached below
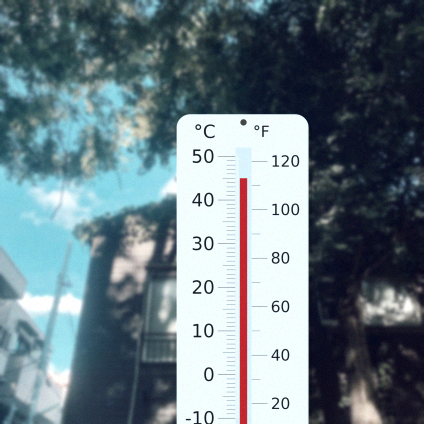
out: **45** °C
